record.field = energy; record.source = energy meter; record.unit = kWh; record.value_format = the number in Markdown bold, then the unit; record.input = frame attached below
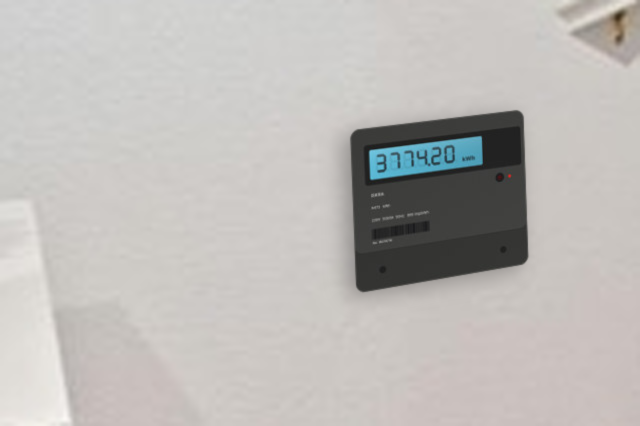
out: **3774.20** kWh
